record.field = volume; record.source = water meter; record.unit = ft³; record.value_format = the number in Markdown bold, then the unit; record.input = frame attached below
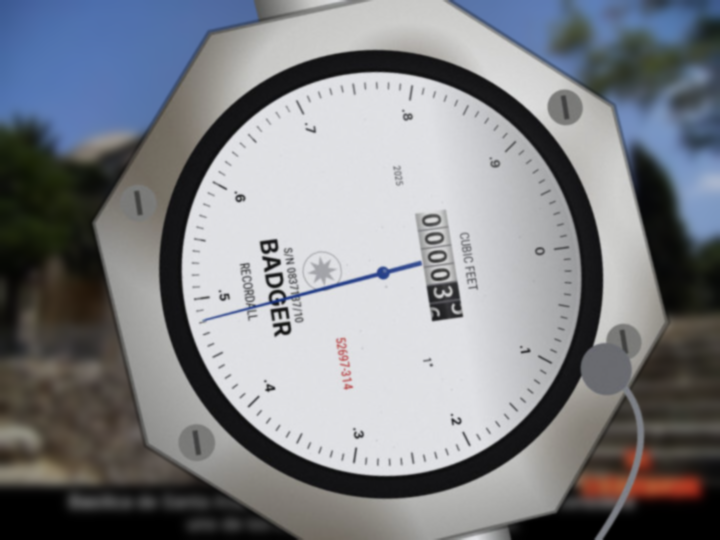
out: **35.48** ft³
